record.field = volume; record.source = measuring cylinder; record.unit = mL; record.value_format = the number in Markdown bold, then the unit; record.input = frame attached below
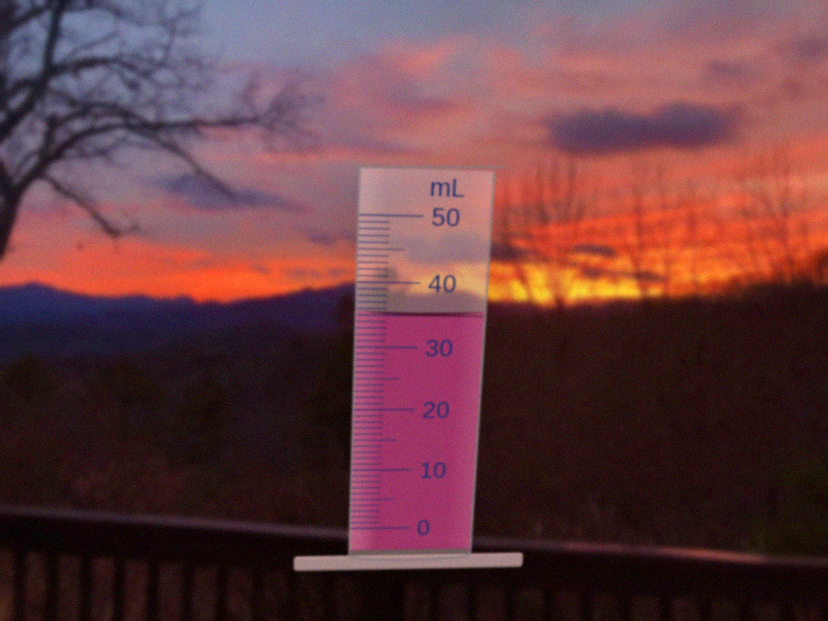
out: **35** mL
